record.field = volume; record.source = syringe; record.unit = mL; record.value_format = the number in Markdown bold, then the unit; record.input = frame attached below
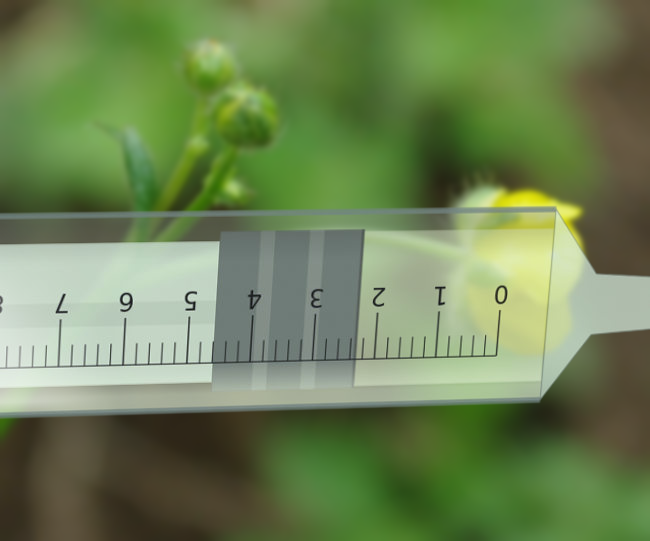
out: **2.3** mL
